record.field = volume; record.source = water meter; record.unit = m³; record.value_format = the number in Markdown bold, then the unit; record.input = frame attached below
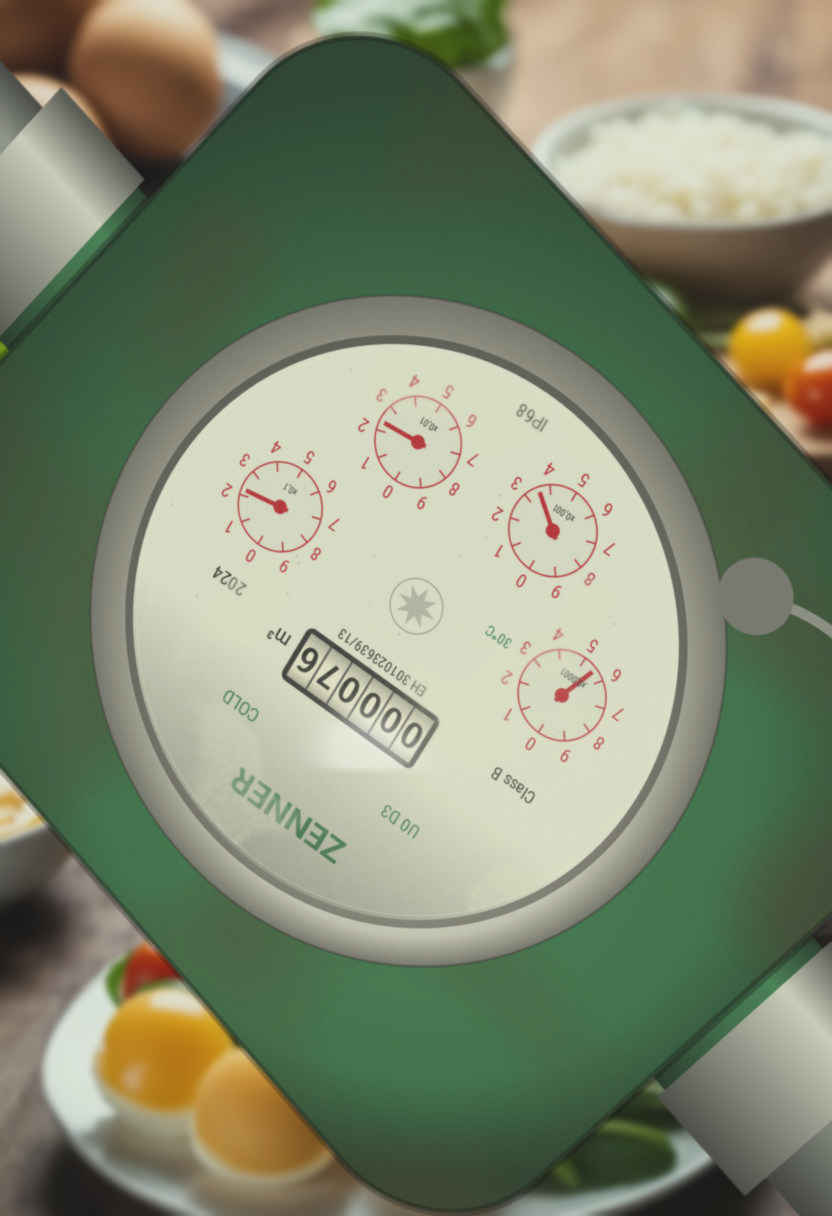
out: **76.2235** m³
